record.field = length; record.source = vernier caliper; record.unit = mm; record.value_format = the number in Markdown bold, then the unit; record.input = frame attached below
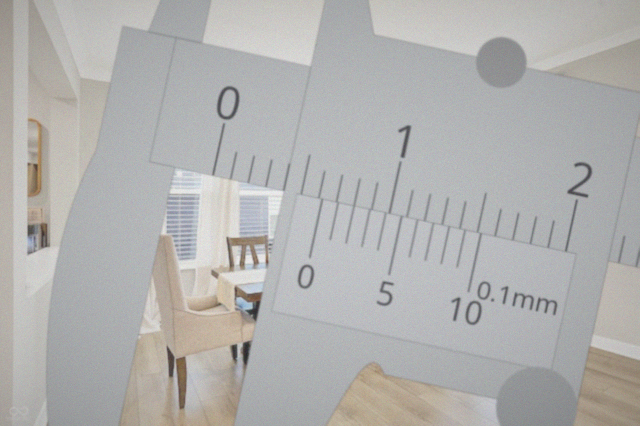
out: **6.2** mm
